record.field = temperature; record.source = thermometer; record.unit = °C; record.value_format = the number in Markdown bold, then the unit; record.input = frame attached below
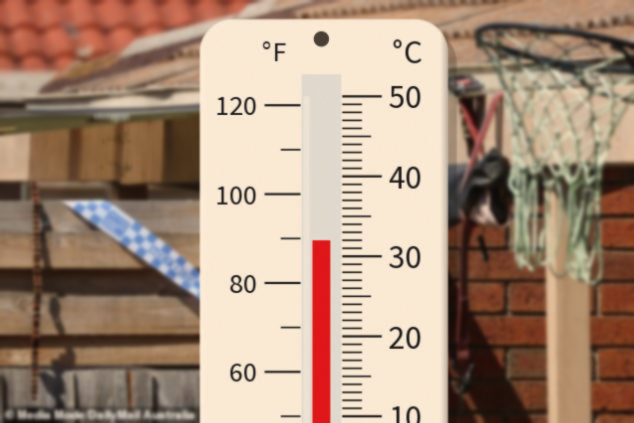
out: **32** °C
